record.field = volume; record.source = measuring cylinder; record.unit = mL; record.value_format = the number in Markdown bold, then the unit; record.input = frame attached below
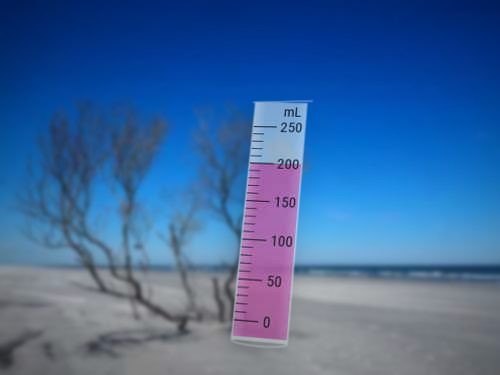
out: **200** mL
